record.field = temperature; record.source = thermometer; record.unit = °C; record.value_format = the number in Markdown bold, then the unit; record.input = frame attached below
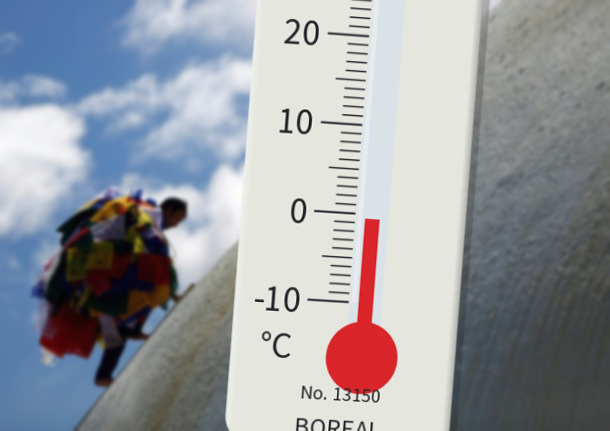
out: **-0.5** °C
